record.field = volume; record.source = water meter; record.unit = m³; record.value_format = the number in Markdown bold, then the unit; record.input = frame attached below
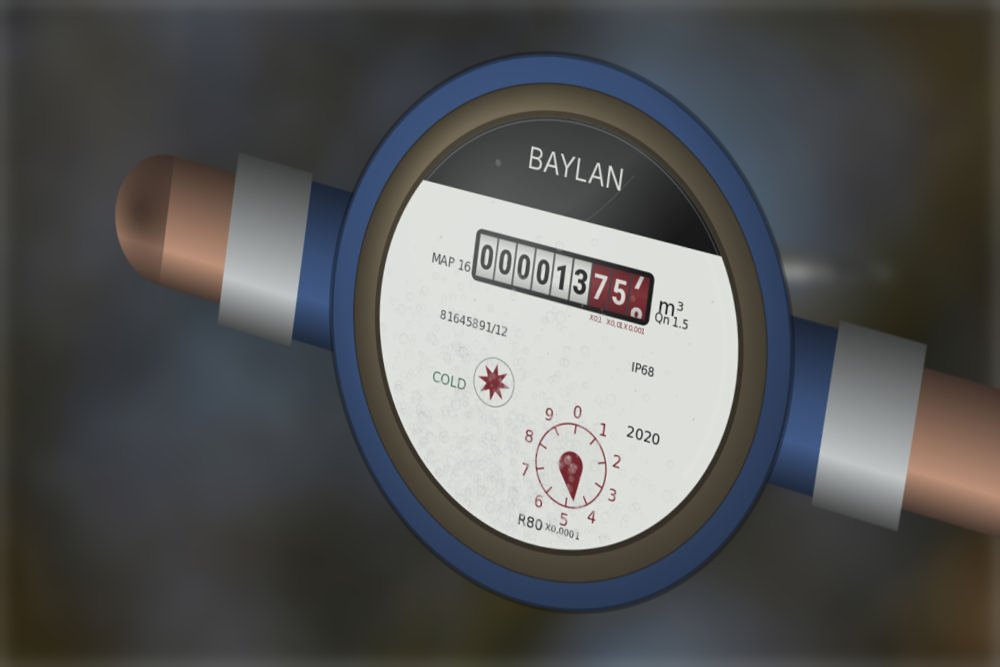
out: **13.7574** m³
